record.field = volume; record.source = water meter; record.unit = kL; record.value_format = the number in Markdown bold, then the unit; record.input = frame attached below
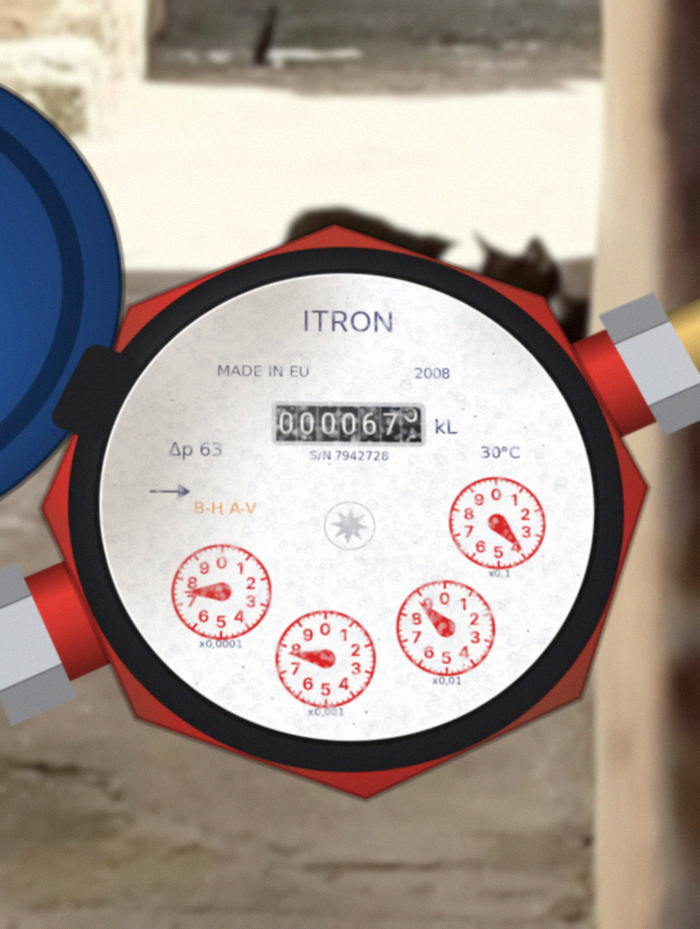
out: **675.3877** kL
